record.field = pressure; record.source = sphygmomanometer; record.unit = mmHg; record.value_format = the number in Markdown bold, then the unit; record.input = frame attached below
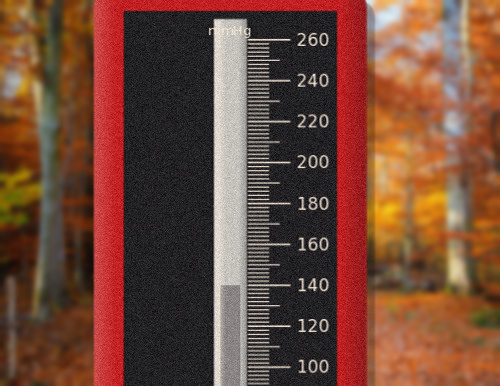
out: **140** mmHg
